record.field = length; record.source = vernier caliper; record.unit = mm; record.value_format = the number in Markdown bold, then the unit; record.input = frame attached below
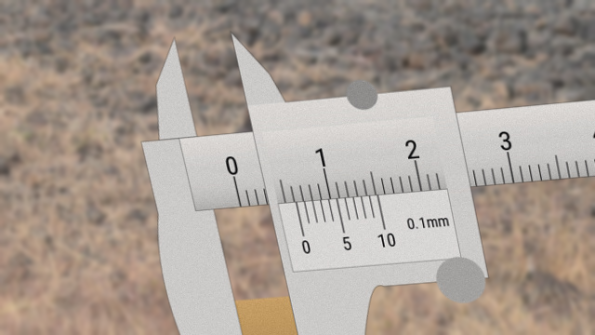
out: **6.2** mm
